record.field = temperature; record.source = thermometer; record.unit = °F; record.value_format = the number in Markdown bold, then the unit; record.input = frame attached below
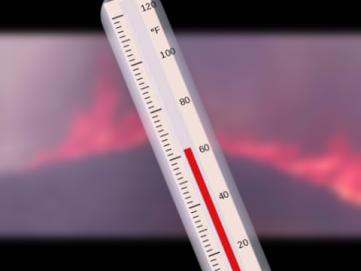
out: **62** °F
